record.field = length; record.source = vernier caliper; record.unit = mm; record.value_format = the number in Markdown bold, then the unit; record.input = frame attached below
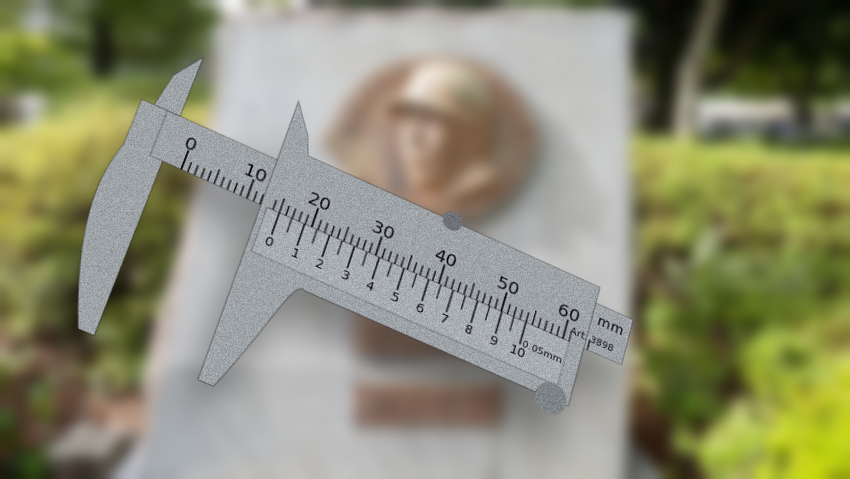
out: **15.0** mm
